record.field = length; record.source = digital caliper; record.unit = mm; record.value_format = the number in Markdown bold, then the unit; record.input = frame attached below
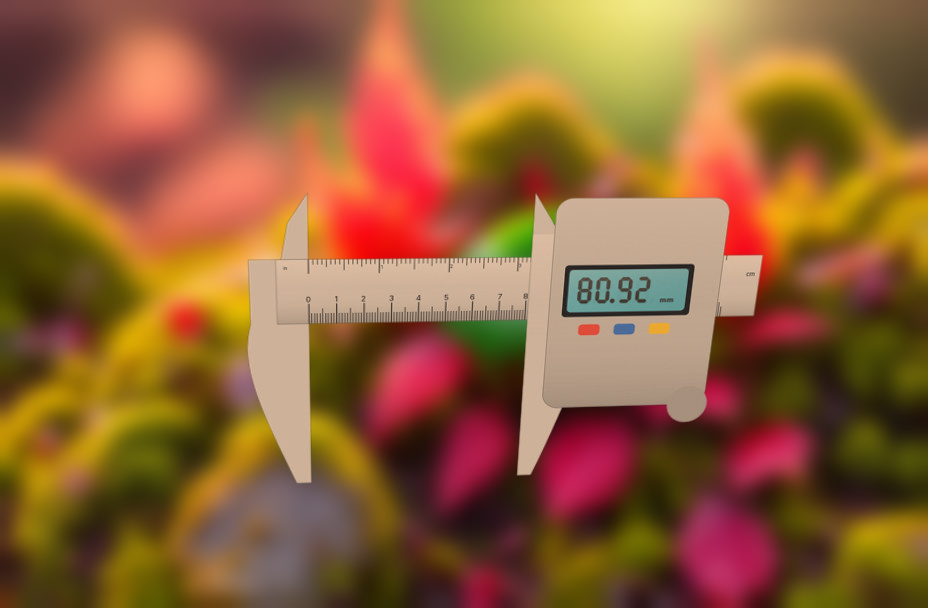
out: **80.92** mm
